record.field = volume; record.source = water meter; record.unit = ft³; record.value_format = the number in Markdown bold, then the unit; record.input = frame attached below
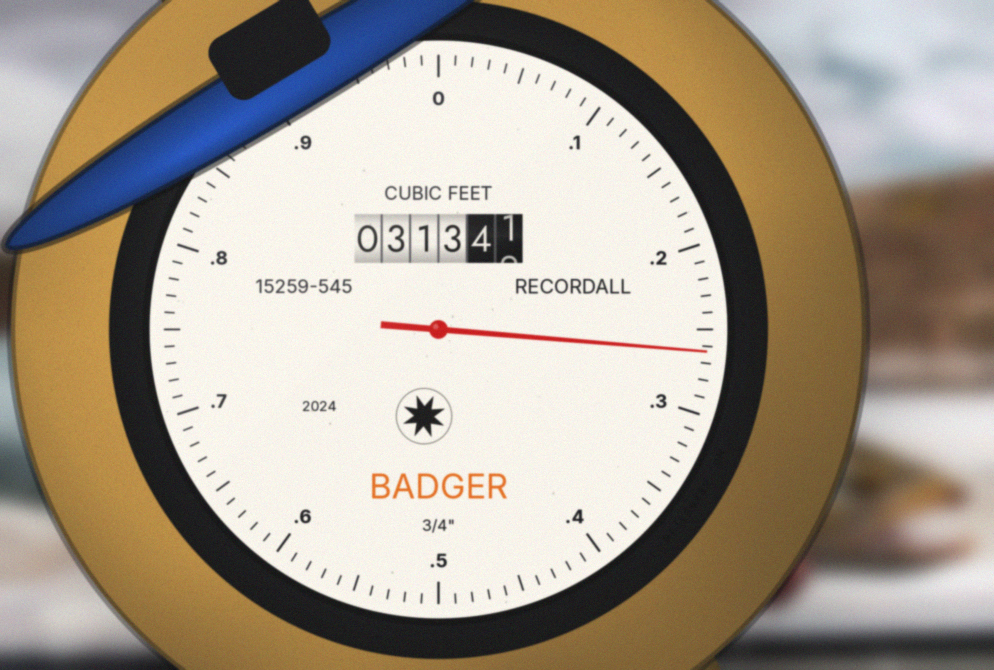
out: **31341.26** ft³
